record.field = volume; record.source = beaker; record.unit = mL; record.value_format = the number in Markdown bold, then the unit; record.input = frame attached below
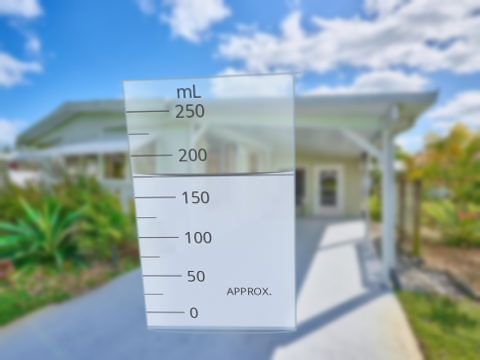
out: **175** mL
